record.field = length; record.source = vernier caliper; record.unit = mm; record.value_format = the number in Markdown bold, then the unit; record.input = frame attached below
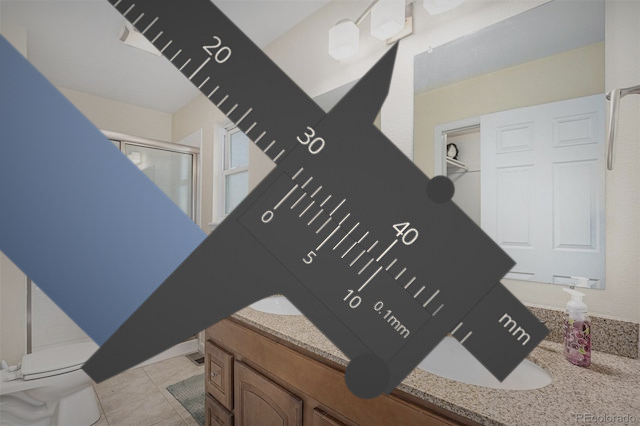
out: **31.6** mm
